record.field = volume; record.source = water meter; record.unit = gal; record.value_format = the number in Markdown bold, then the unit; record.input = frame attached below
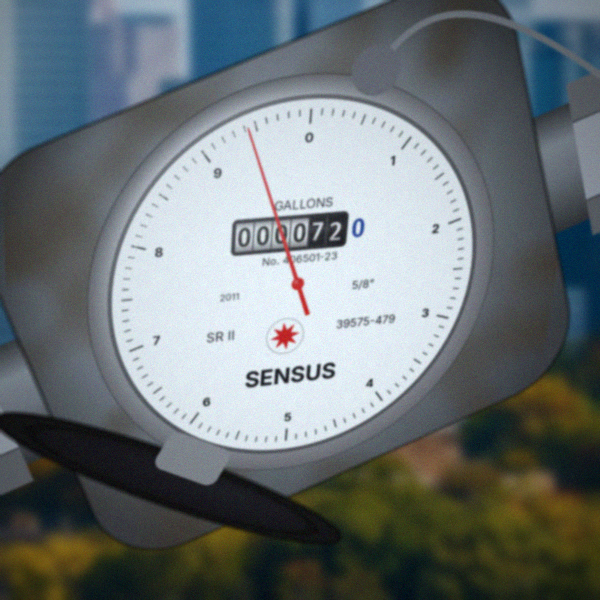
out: **719.4** gal
